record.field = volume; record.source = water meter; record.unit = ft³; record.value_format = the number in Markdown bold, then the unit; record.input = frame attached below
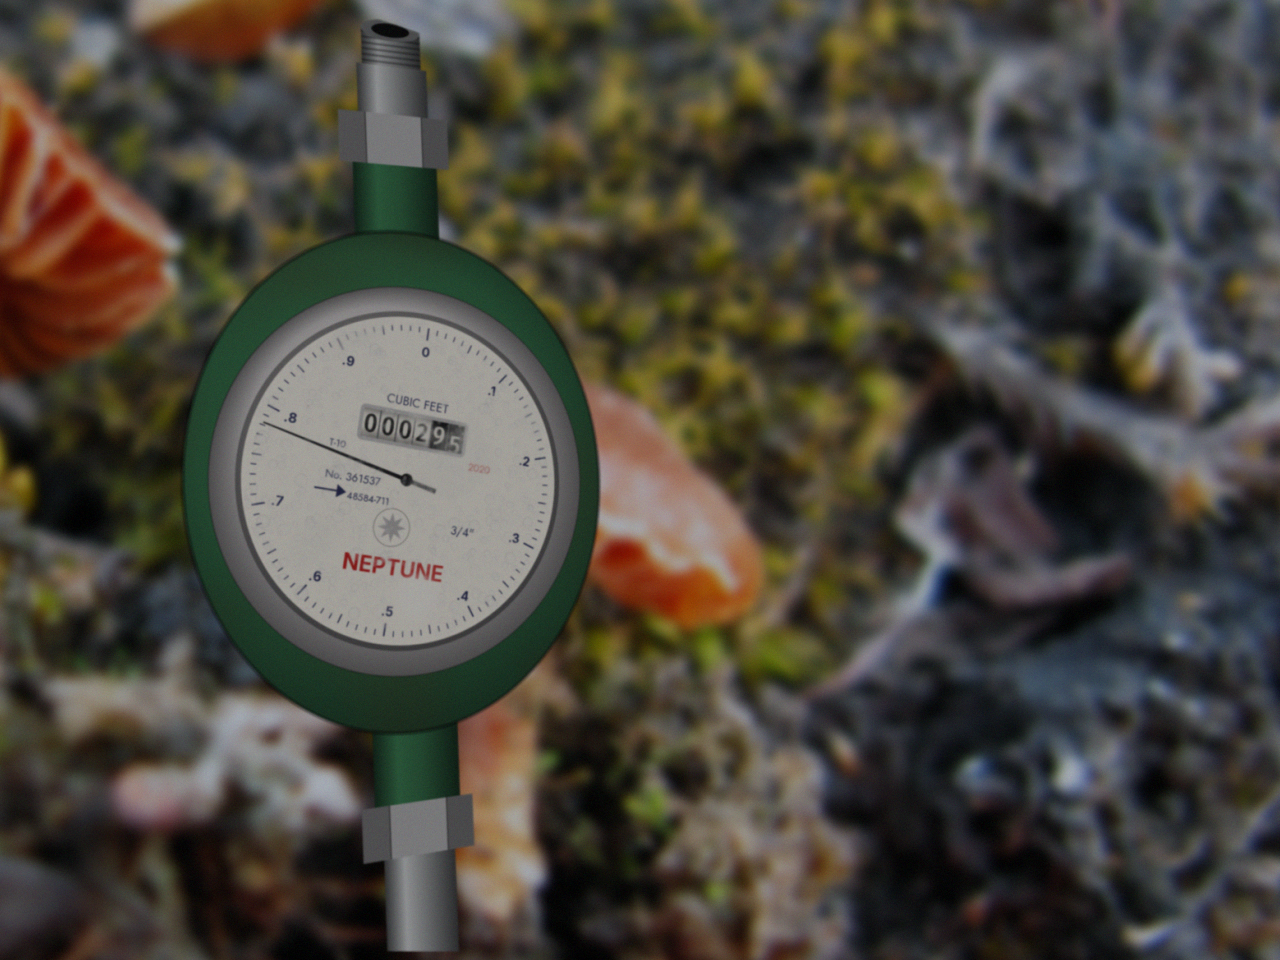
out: **294.78** ft³
